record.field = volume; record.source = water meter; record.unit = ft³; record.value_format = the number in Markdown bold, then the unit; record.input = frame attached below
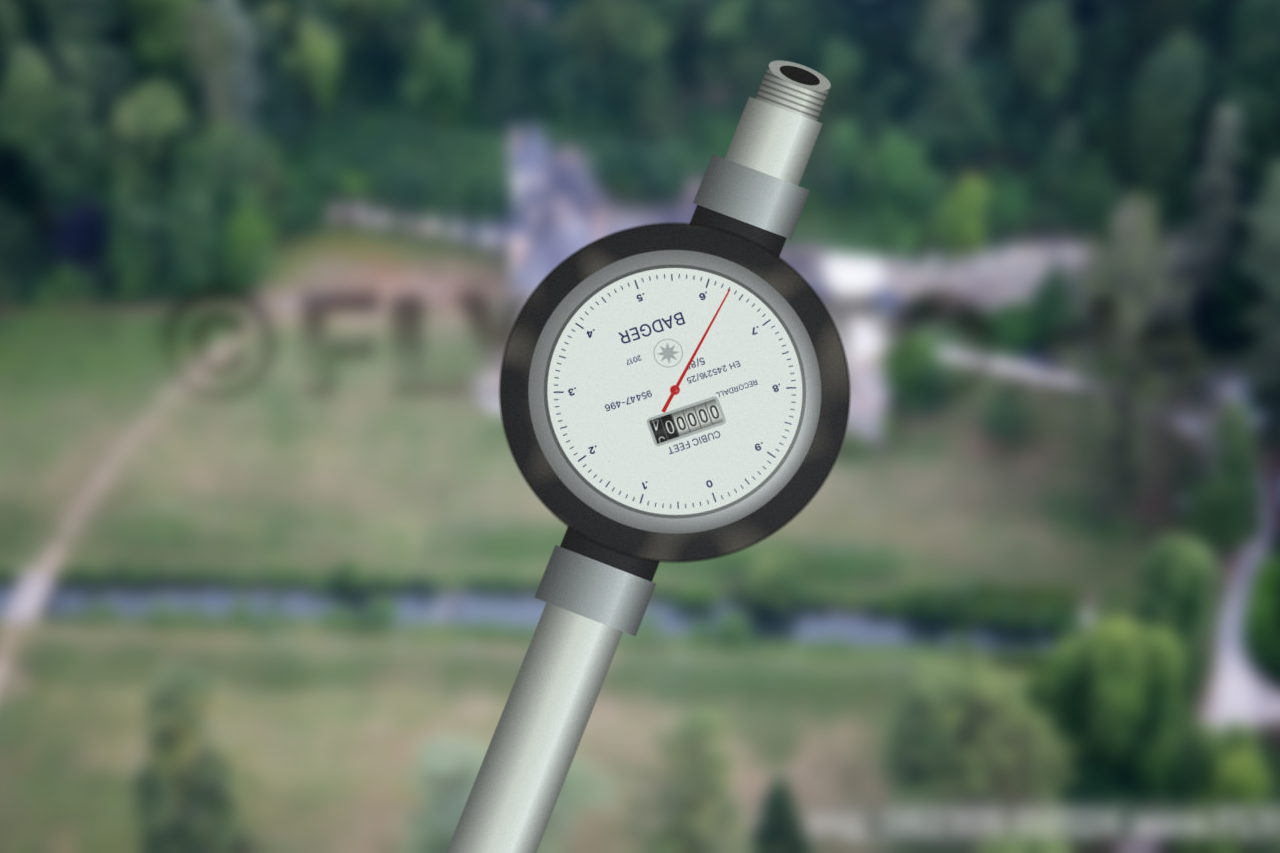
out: **3.63** ft³
